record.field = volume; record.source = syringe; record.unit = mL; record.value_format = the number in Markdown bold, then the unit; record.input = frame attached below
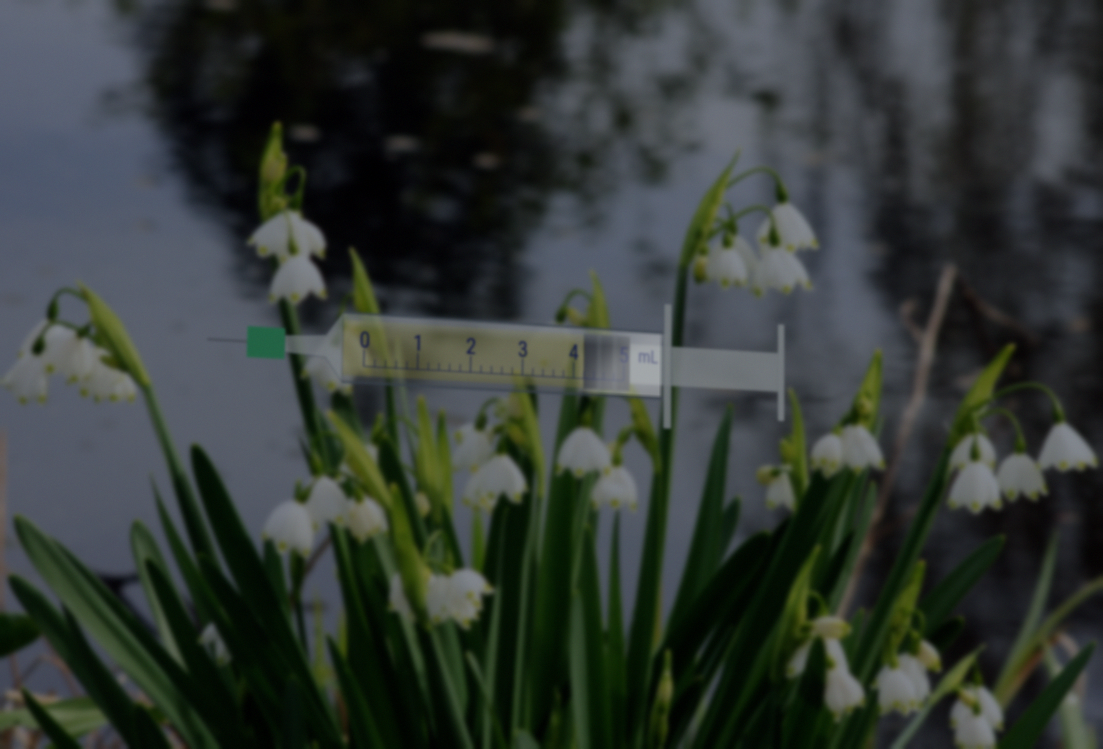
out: **4.2** mL
